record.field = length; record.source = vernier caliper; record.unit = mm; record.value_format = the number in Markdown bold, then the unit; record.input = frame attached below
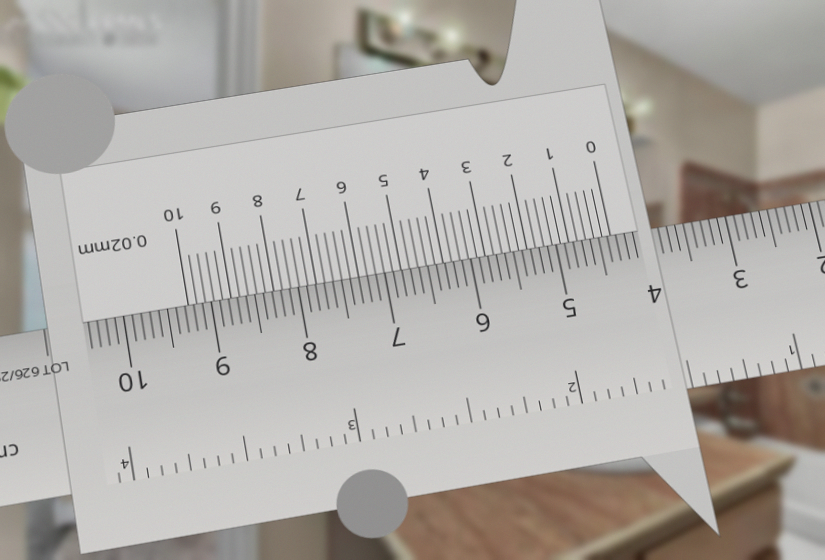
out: **43.6** mm
